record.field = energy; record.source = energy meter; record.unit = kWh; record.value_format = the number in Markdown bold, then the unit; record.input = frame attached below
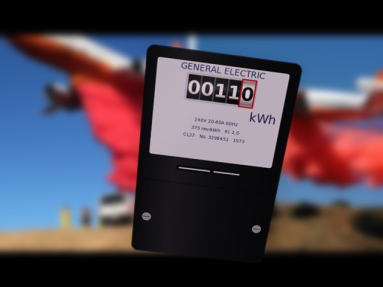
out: **11.0** kWh
